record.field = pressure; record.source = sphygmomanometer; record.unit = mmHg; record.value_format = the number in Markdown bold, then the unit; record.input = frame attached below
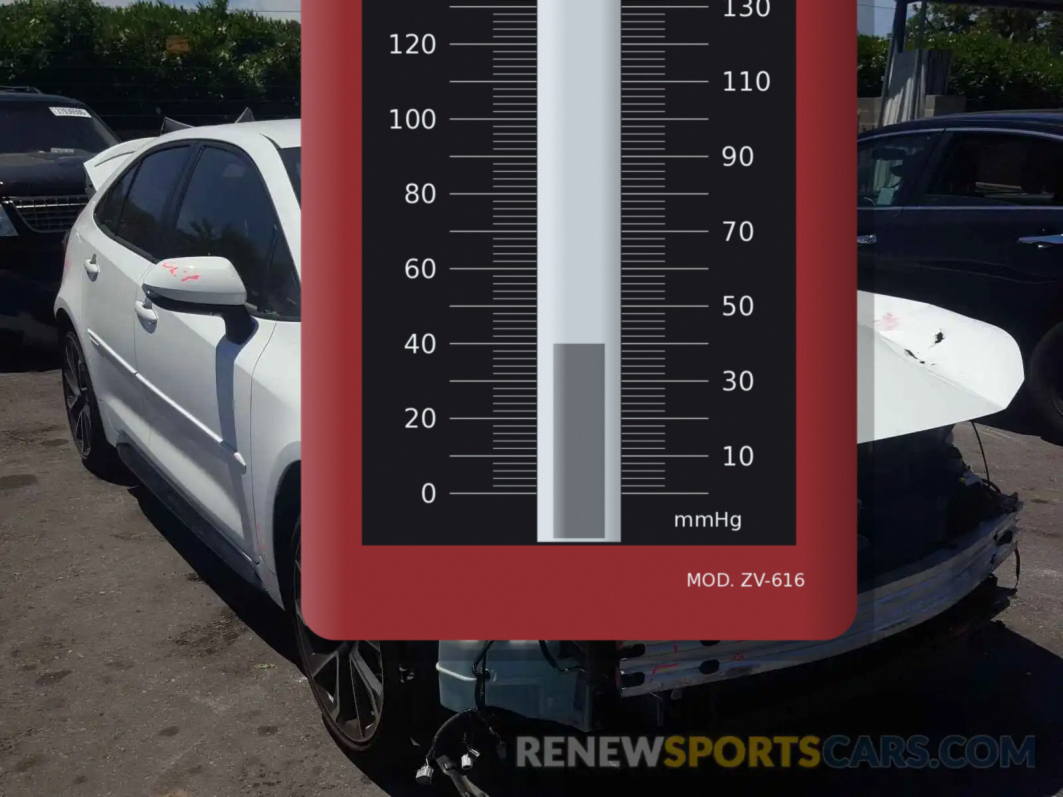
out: **40** mmHg
